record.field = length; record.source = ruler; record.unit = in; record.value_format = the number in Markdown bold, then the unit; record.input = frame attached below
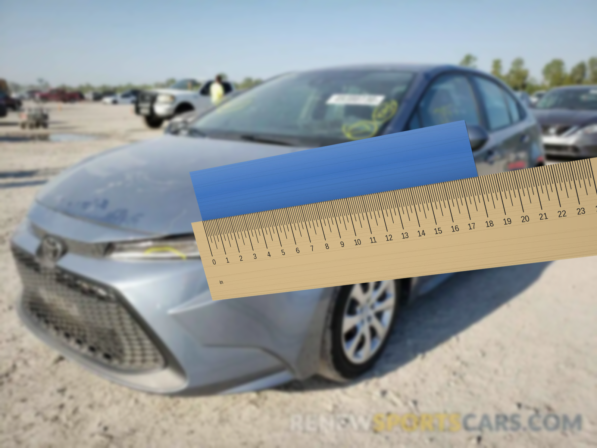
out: **18** in
